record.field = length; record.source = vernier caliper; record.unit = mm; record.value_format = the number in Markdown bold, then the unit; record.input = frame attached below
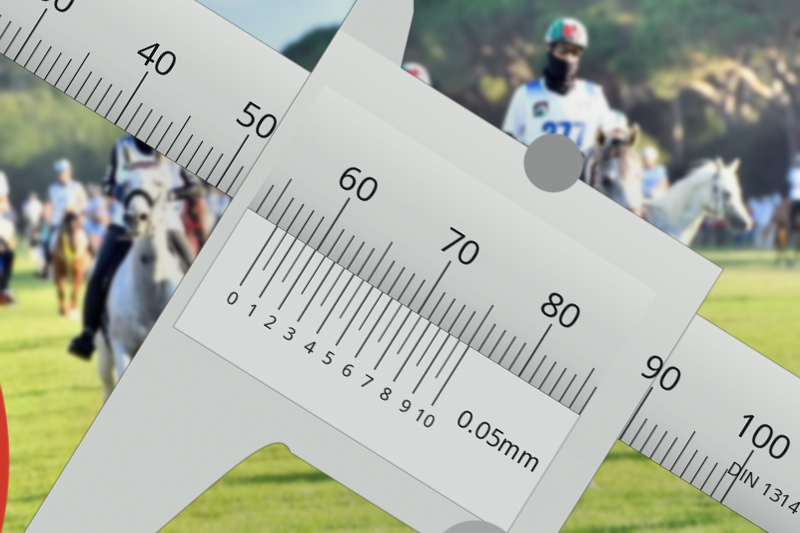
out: **56.1** mm
